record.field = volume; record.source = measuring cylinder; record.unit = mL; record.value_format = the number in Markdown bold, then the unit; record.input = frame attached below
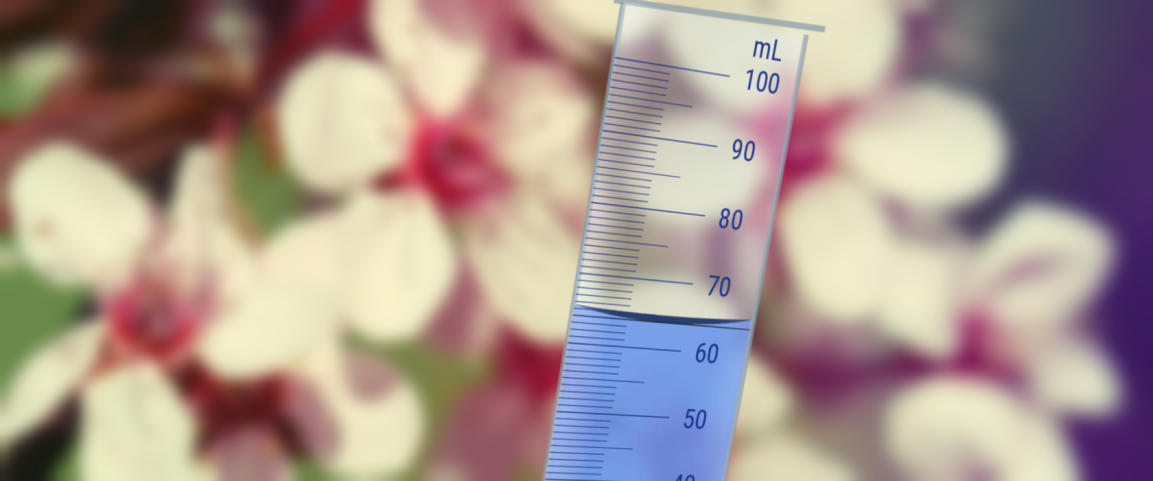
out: **64** mL
